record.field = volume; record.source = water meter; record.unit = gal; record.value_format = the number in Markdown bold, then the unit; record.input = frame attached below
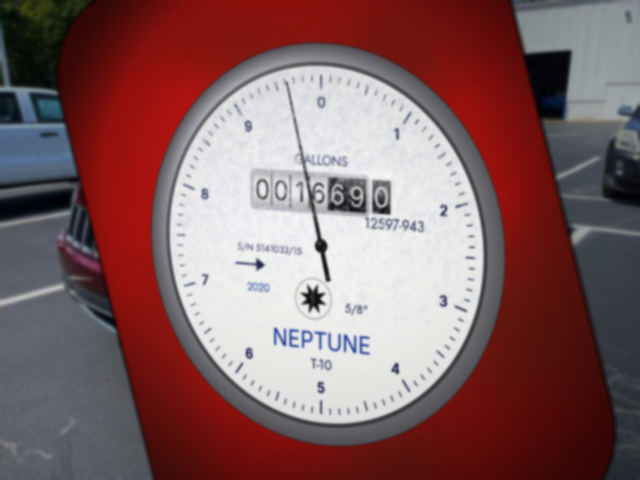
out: **16689.6** gal
